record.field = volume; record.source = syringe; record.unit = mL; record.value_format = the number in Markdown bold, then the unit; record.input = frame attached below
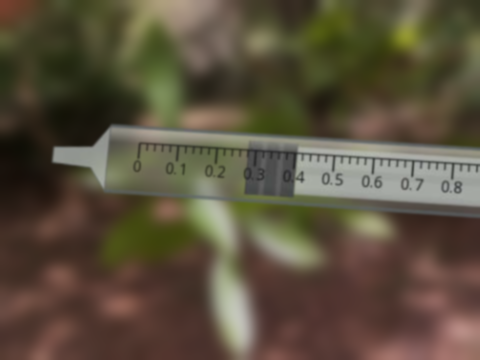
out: **0.28** mL
